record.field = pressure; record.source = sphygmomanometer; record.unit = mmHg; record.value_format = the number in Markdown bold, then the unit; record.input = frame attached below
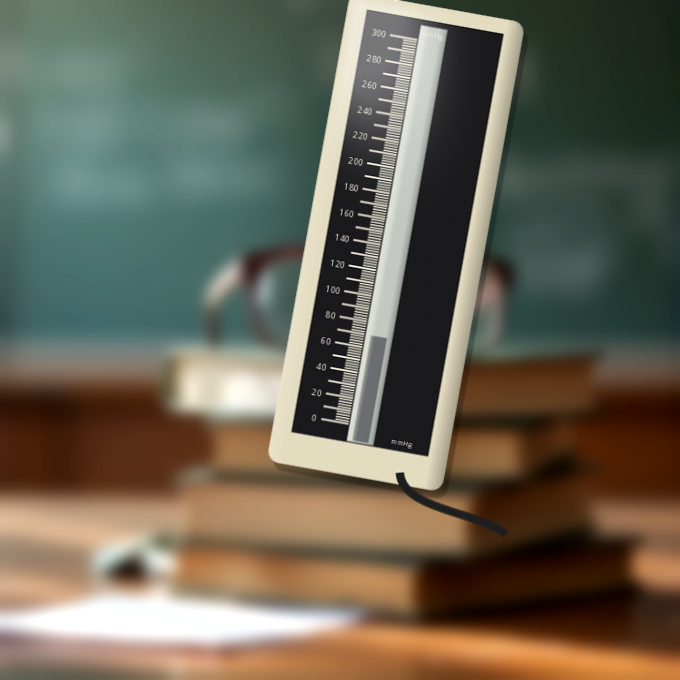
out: **70** mmHg
